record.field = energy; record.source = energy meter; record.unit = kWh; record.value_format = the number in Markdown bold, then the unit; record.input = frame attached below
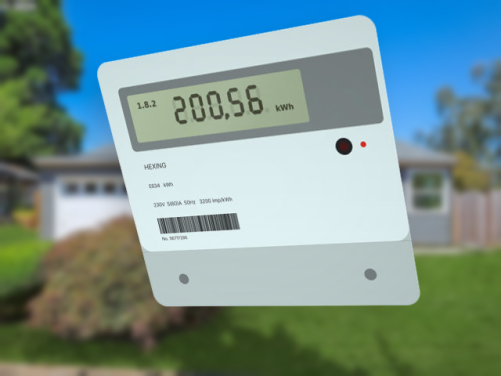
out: **200.56** kWh
